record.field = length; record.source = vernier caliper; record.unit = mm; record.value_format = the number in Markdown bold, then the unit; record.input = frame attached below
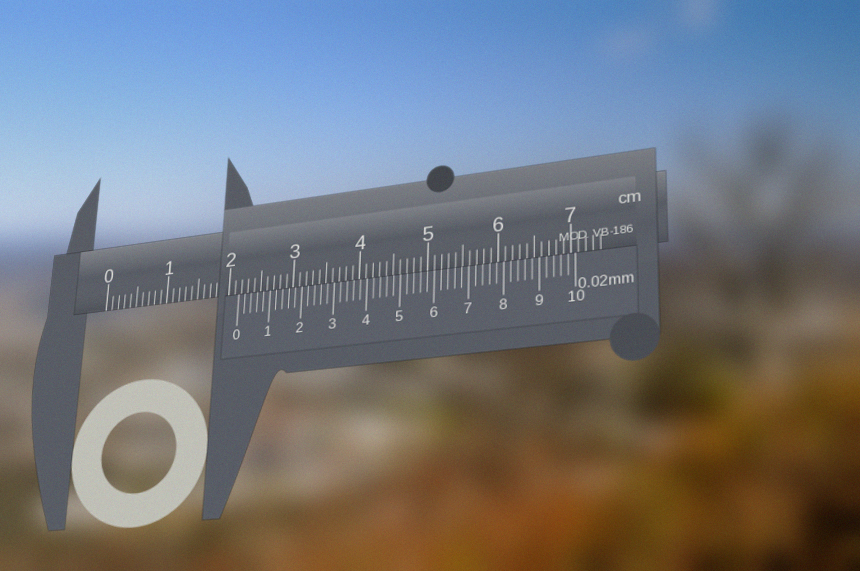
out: **21.6** mm
